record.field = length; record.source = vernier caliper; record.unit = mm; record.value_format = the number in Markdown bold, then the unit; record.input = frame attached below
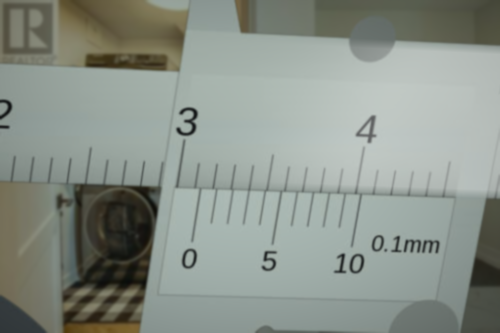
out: **31.3** mm
